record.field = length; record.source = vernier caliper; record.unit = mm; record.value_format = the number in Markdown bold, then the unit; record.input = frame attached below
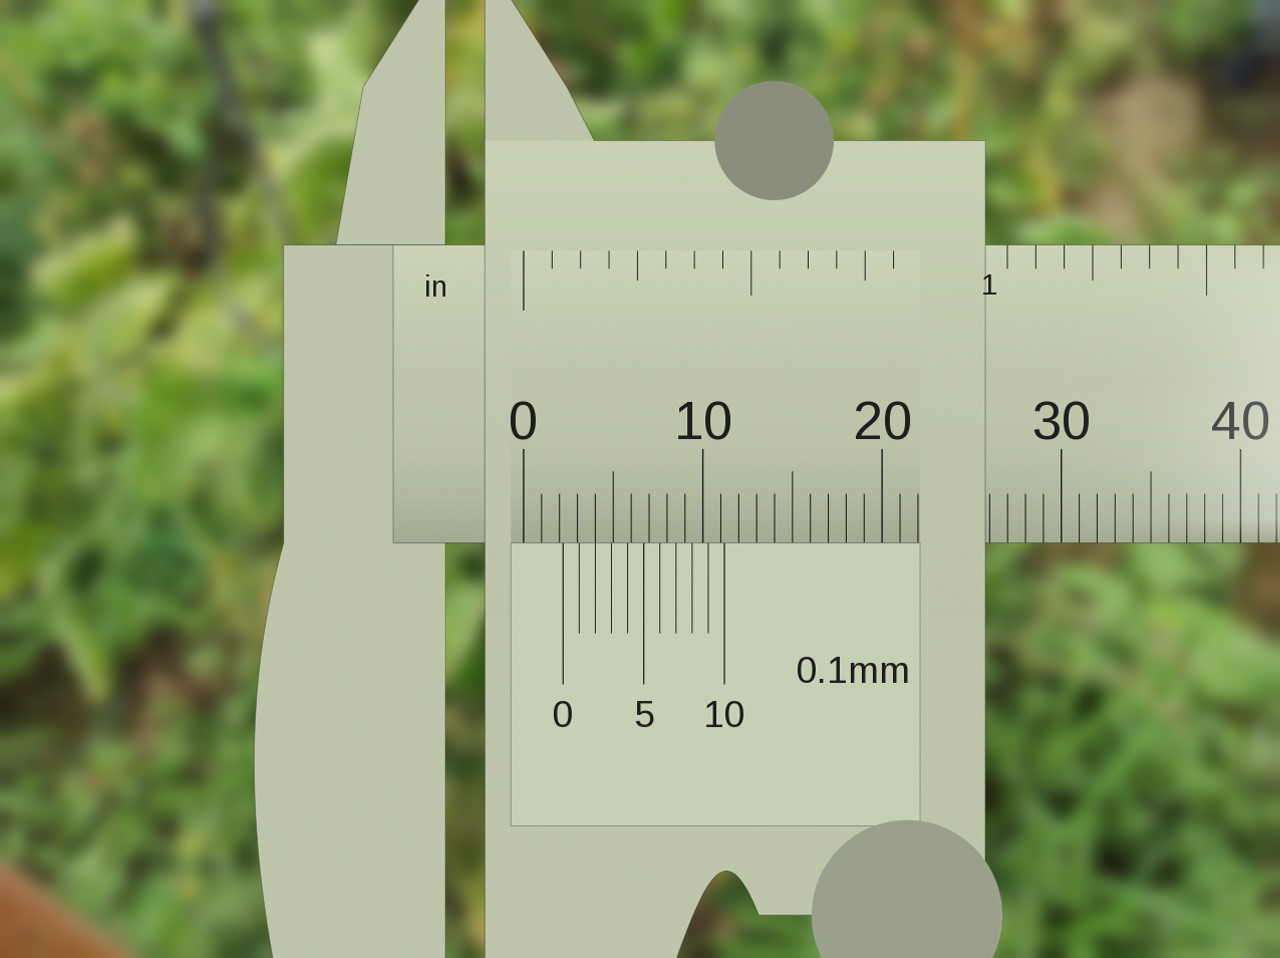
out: **2.2** mm
